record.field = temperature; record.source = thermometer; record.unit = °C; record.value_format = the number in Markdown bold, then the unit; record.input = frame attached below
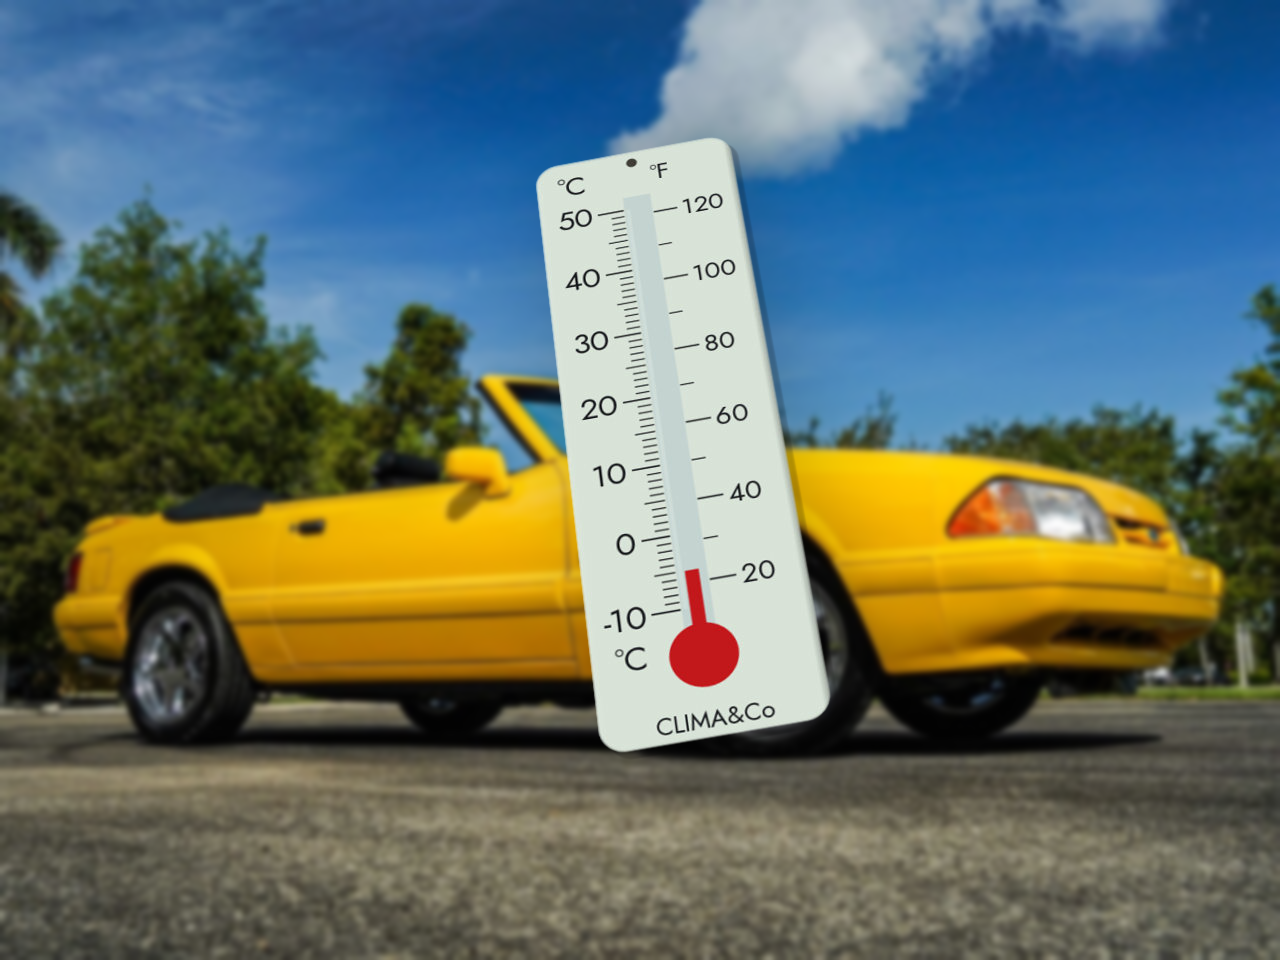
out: **-5** °C
